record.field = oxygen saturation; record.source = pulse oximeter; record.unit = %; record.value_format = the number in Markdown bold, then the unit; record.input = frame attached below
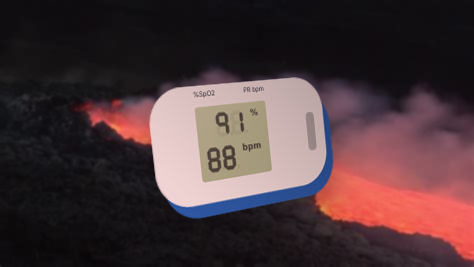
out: **91** %
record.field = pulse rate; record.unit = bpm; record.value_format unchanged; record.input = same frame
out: **88** bpm
